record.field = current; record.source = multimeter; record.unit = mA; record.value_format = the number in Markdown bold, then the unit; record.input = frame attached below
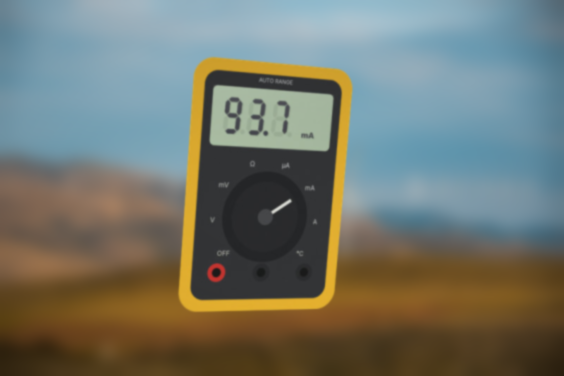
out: **93.7** mA
